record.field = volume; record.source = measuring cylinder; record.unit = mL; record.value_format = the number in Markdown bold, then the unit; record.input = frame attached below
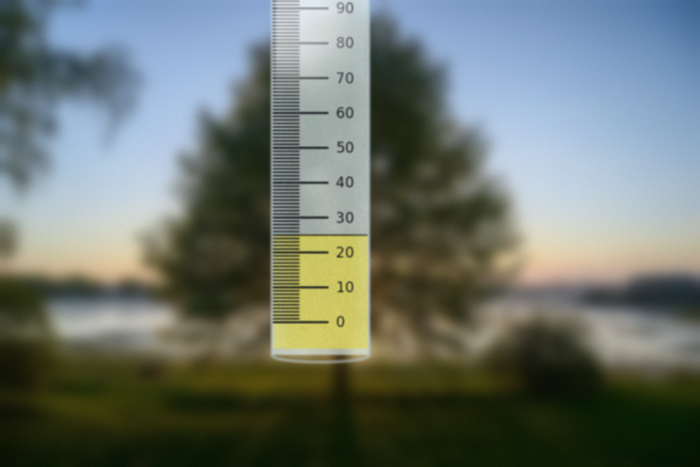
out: **25** mL
